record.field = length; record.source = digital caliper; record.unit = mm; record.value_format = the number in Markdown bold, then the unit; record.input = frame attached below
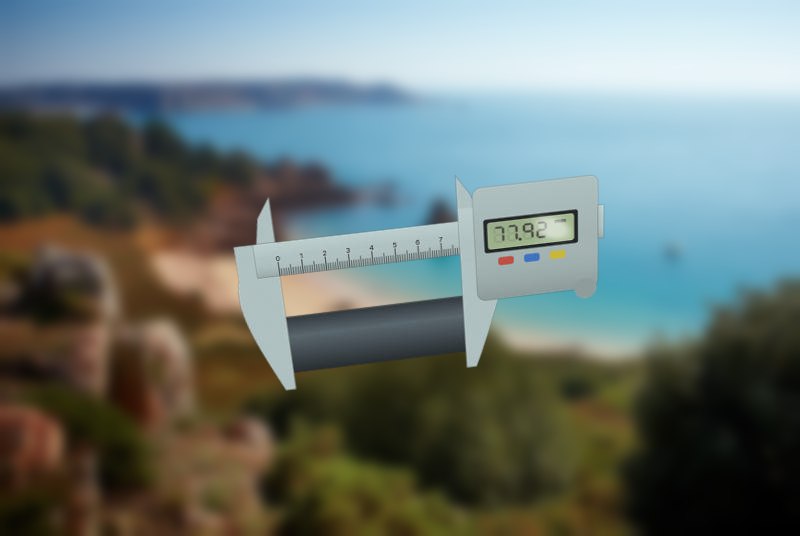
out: **77.92** mm
